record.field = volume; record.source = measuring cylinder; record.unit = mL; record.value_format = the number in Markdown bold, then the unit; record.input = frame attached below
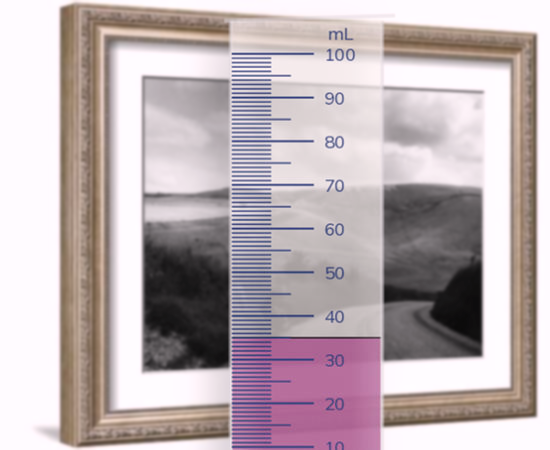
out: **35** mL
